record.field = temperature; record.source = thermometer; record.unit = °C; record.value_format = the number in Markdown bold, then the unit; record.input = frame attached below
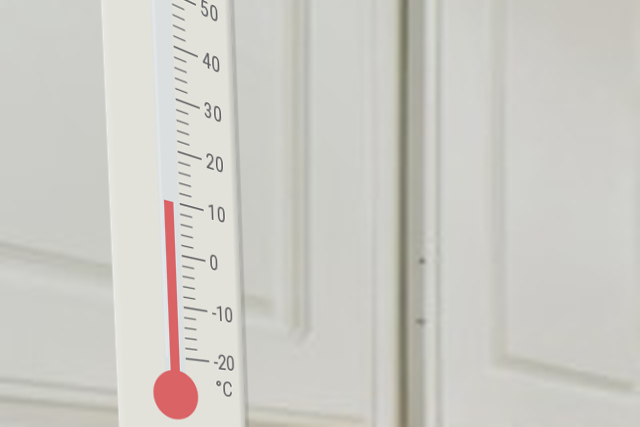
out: **10** °C
